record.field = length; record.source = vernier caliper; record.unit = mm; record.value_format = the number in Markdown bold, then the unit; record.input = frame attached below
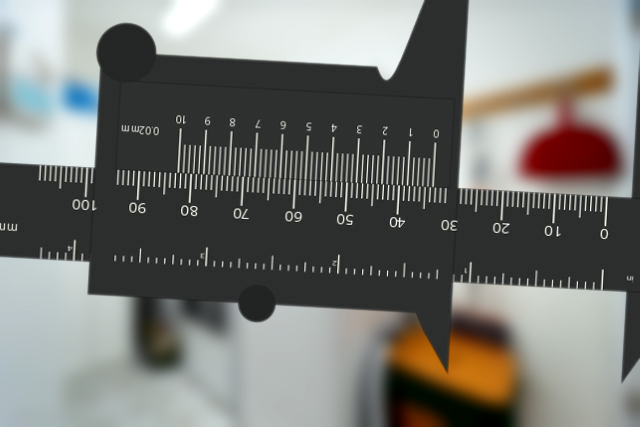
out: **33.5** mm
